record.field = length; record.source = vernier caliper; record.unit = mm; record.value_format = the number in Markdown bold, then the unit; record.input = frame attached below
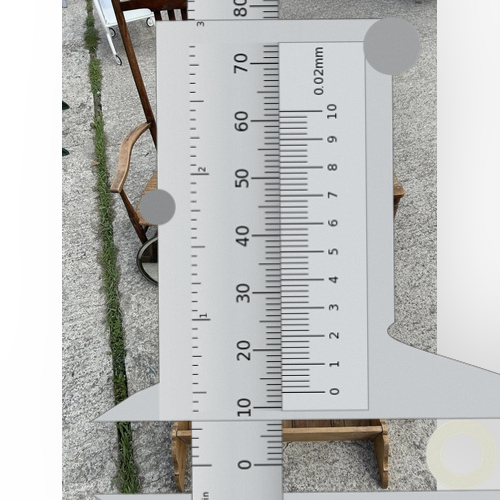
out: **12.6** mm
